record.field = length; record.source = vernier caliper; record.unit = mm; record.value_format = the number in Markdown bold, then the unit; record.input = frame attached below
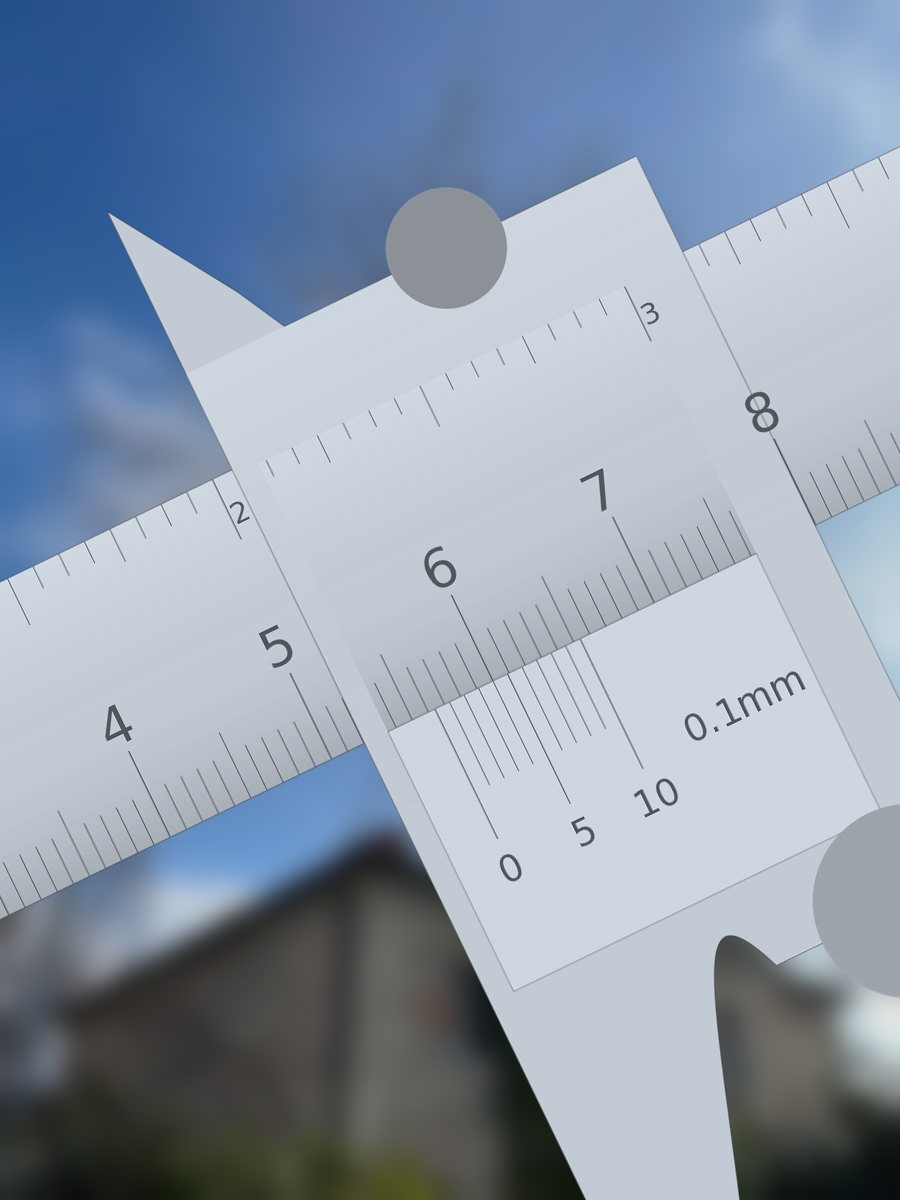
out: **56.4** mm
